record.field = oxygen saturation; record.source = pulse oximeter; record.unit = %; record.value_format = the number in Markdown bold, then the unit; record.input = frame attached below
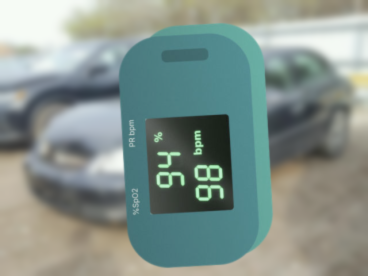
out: **94** %
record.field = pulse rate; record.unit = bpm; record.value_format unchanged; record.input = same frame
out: **98** bpm
